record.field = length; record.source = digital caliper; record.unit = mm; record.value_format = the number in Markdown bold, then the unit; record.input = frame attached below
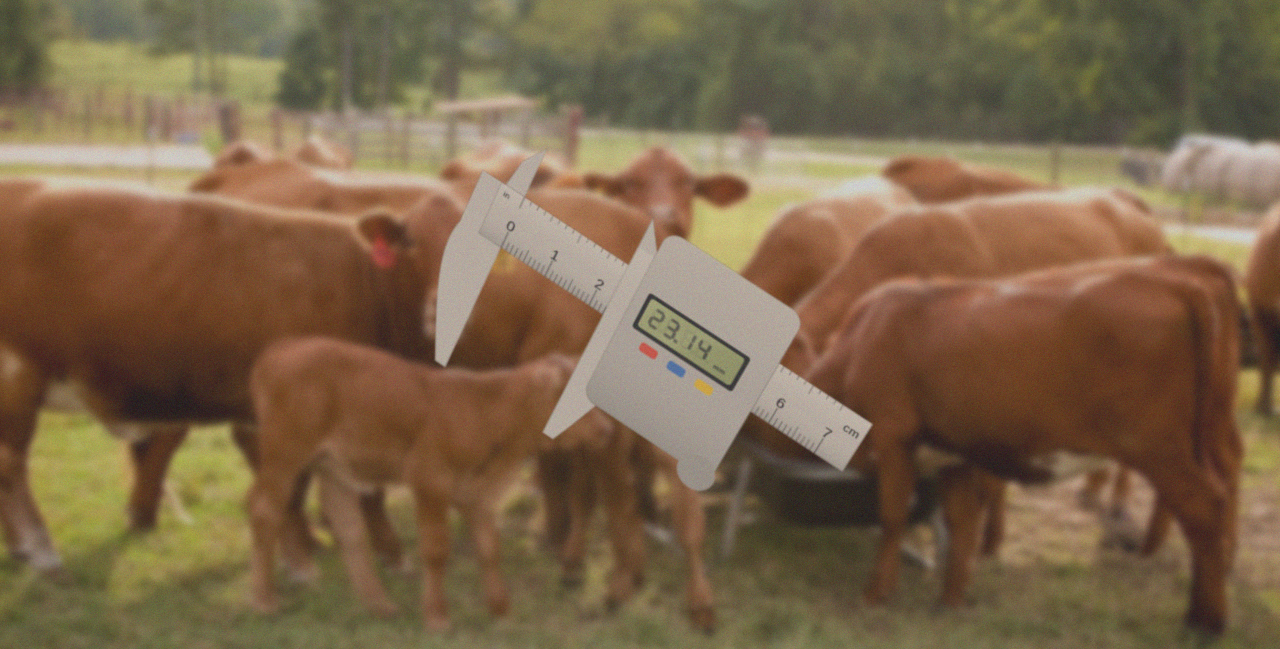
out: **23.14** mm
